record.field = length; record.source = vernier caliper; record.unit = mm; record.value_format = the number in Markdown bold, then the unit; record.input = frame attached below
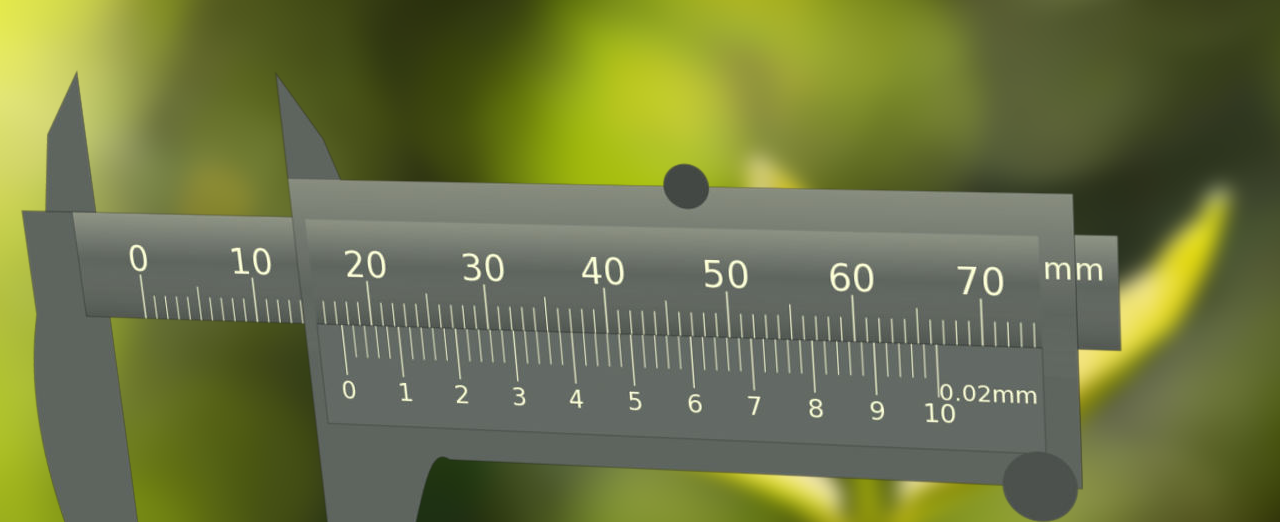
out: **17.4** mm
